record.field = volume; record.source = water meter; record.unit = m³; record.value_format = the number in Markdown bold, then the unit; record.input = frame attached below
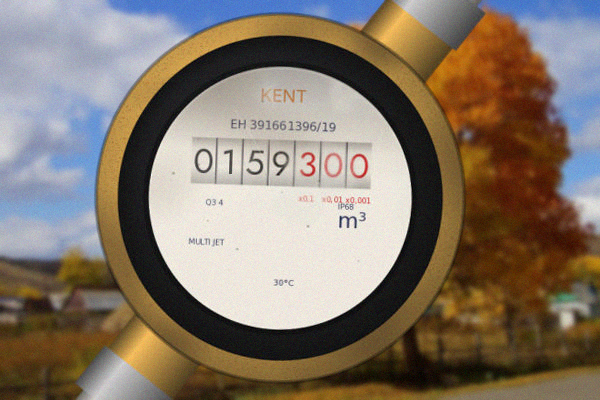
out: **159.300** m³
